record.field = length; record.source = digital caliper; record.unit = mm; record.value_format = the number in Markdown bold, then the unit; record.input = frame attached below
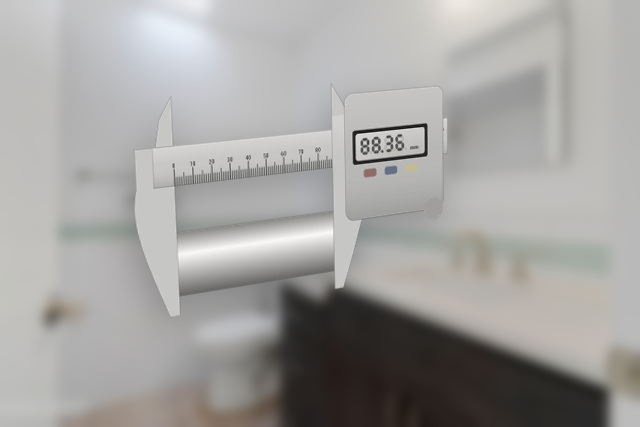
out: **88.36** mm
